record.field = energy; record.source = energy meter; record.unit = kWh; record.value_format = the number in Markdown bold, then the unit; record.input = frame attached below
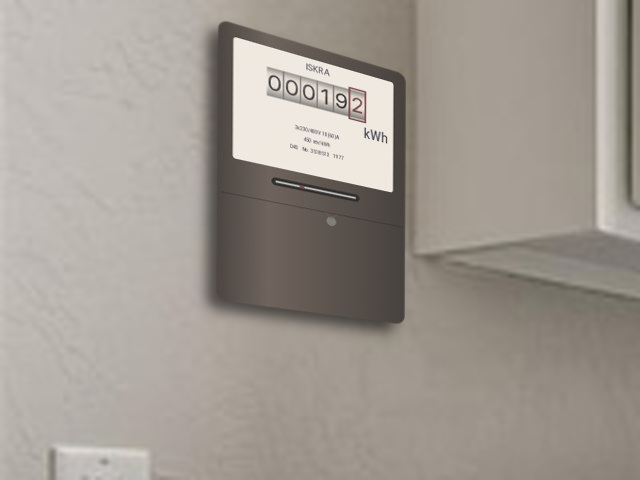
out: **19.2** kWh
